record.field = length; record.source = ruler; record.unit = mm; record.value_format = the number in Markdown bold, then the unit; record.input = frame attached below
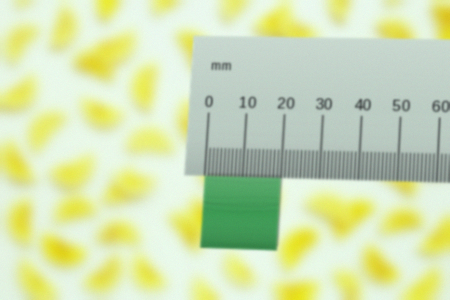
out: **20** mm
